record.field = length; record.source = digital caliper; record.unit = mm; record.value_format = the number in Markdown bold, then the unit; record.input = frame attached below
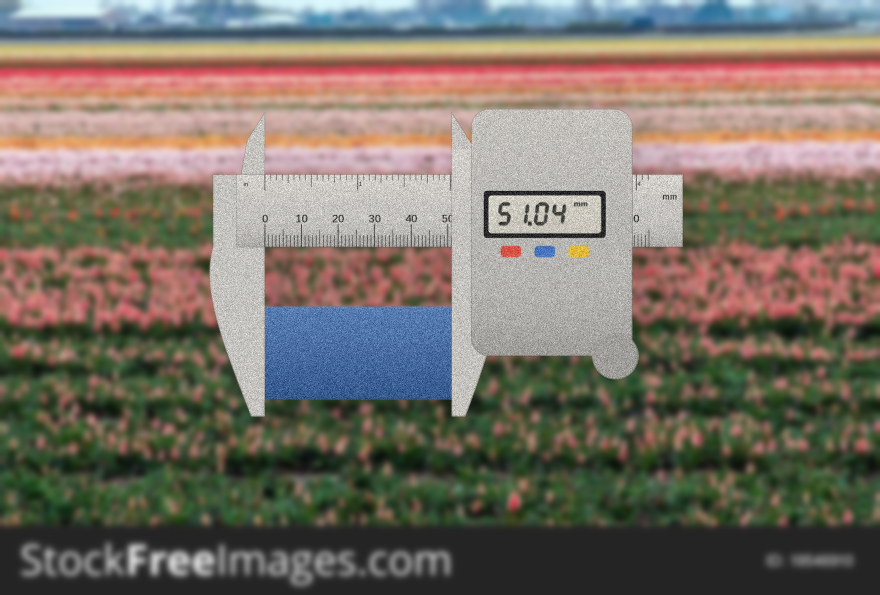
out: **51.04** mm
